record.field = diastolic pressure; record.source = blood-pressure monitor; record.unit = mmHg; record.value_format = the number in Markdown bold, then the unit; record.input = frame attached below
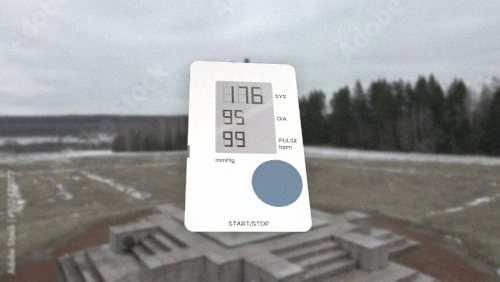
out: **95** mmHg
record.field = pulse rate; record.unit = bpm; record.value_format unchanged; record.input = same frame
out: **99** bpm
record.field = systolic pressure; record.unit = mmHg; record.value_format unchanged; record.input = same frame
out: **176** mmHg
